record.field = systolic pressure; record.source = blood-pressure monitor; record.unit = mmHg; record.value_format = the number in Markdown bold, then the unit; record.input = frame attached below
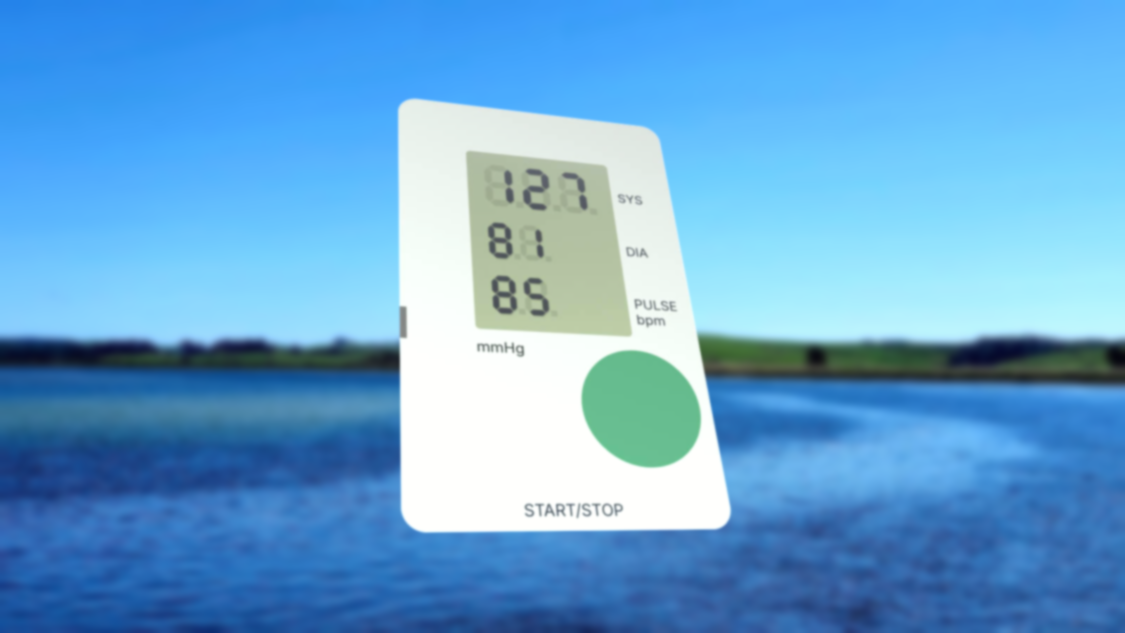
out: **127** mmHg
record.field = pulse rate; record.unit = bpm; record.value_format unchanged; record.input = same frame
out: **85** bpm
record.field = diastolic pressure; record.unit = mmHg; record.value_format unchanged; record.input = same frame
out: **81** mmHg
